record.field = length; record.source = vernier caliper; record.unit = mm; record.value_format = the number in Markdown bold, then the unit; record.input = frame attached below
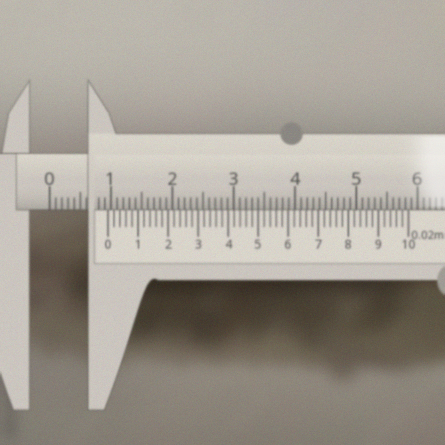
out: **9.5** mm
